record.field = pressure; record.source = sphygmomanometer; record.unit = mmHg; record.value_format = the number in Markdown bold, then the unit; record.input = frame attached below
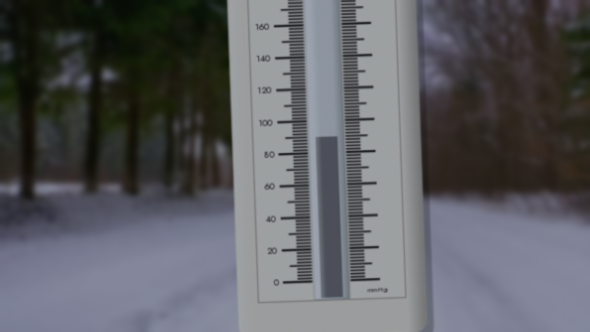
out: **90** mmHg
